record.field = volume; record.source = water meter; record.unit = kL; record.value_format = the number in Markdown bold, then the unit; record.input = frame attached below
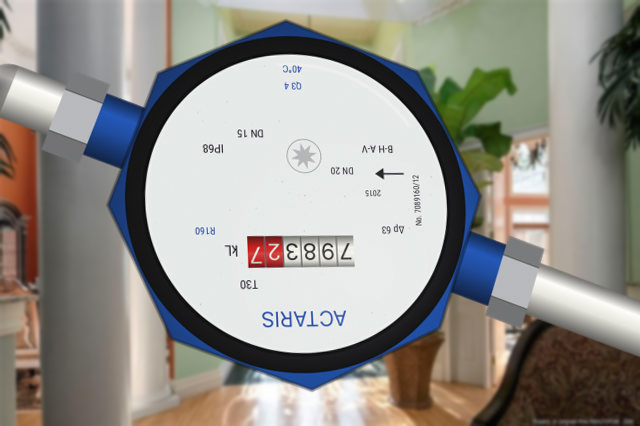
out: **7983.27** kL
